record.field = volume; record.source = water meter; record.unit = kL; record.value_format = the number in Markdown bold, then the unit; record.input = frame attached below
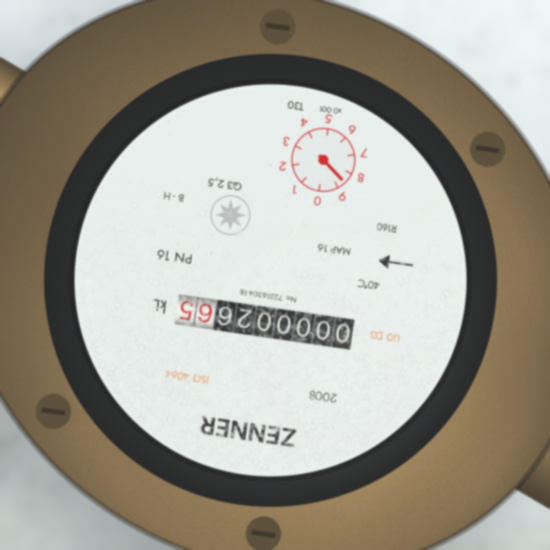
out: **26.658** kL
